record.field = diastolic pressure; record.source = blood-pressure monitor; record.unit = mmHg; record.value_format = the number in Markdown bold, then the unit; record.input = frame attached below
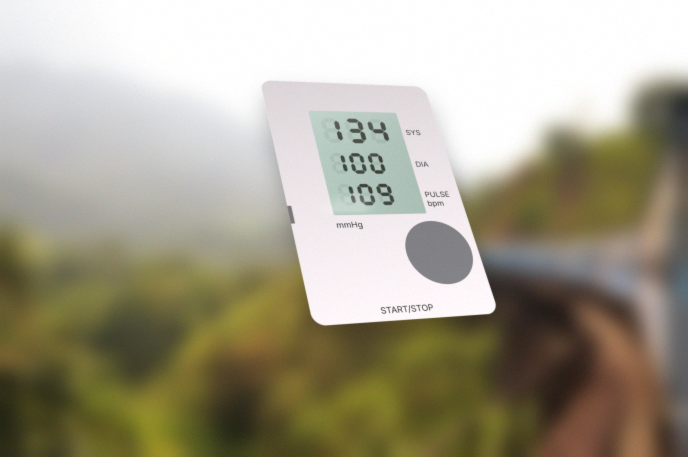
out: **100** mmHg
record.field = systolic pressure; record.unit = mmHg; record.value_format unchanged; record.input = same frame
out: **134** mmHg
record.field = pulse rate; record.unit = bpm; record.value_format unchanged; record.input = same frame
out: **109** bpm
